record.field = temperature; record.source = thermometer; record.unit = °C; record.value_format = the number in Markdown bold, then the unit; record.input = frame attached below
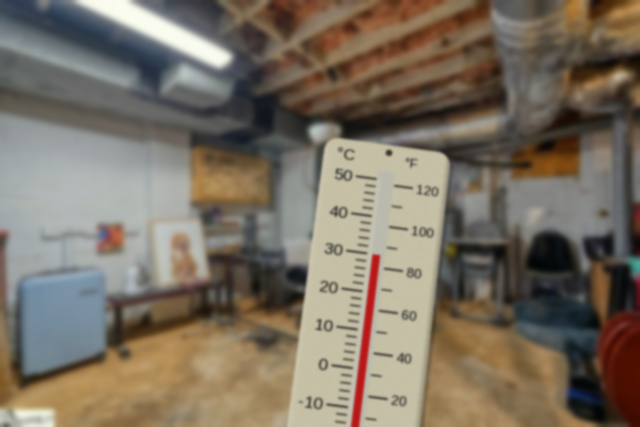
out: **30** °C
